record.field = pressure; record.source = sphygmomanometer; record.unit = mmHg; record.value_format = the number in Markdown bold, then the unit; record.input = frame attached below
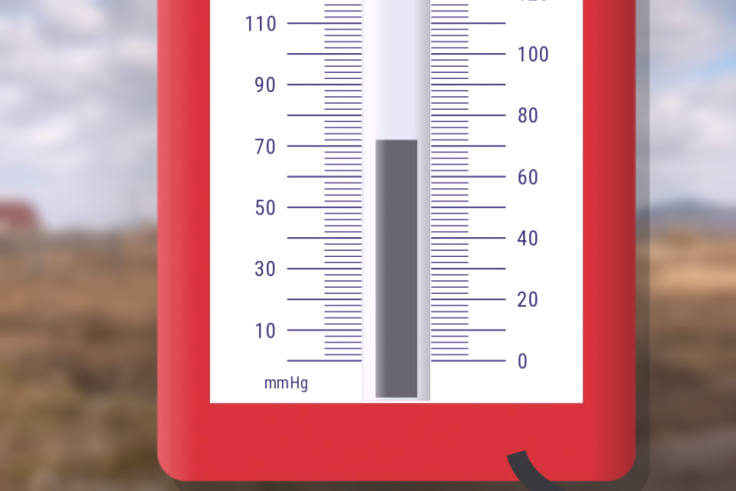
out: **72** mmHg
